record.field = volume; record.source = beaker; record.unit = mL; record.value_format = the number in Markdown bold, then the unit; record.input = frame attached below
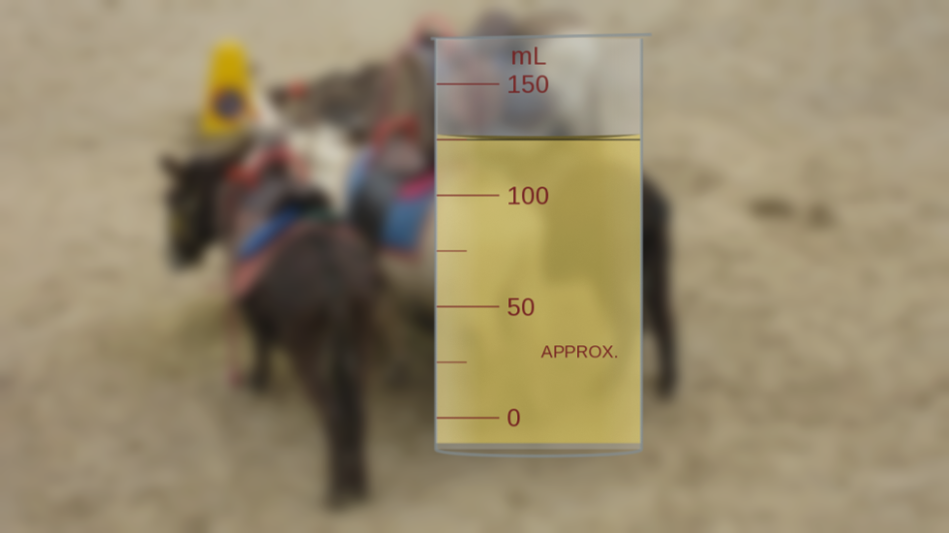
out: **125** mL
